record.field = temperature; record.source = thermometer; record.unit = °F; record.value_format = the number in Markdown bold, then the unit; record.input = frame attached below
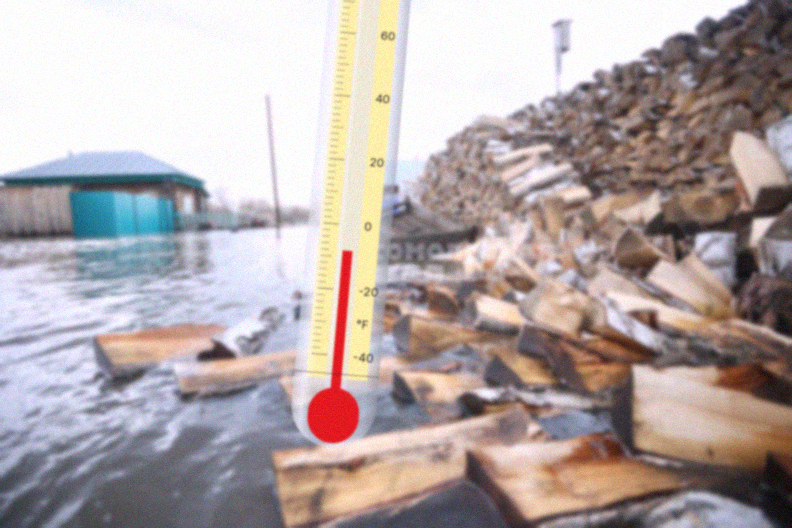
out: **-8** °F
